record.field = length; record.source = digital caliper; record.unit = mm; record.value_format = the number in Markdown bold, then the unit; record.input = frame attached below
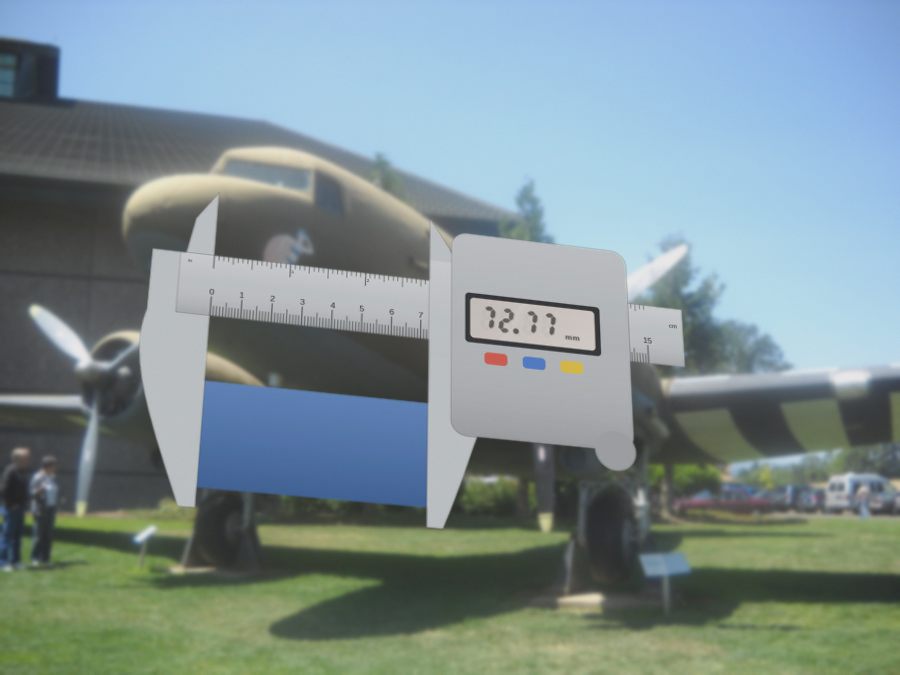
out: **72.77** mm
